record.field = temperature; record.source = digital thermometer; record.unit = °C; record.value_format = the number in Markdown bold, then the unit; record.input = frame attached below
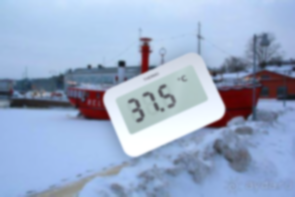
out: **37.5** °C
